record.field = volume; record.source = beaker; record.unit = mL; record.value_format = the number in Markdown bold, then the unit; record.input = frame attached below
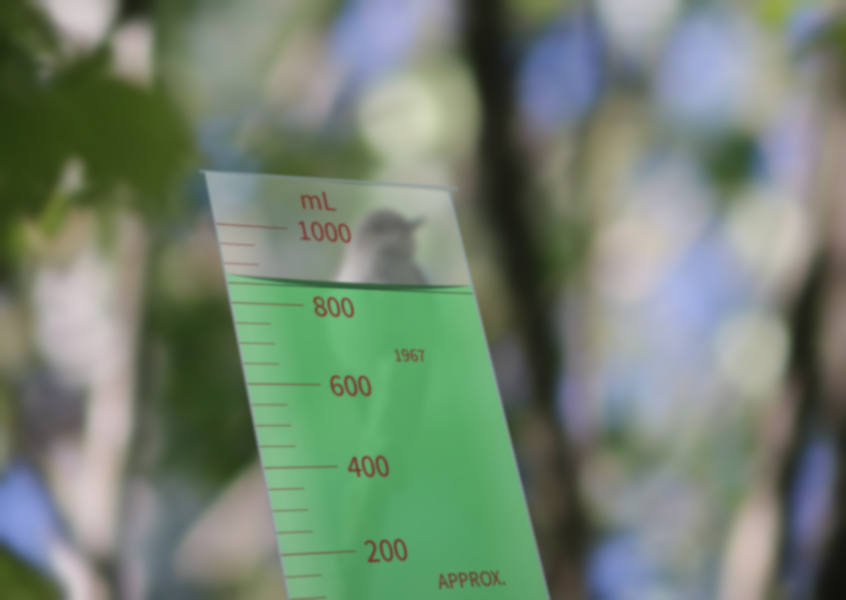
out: **850** mL
